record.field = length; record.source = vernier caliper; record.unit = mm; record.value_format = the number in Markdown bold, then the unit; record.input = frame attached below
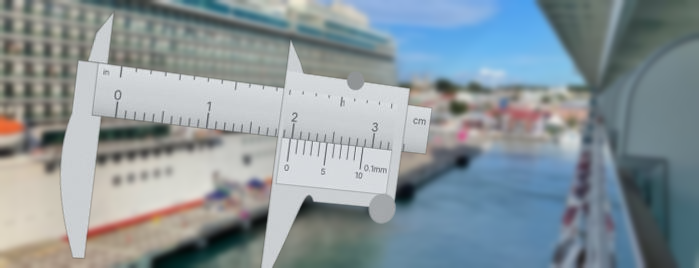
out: **19.8** mm
